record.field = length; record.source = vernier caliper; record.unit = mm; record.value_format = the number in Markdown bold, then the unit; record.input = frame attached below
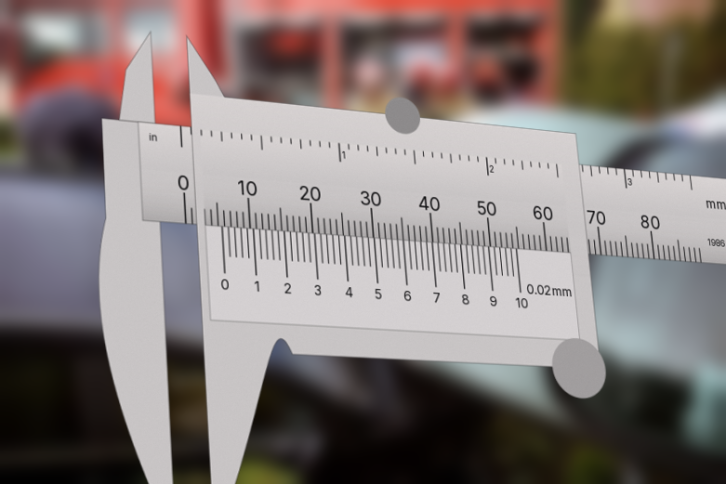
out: **5.6** mm
